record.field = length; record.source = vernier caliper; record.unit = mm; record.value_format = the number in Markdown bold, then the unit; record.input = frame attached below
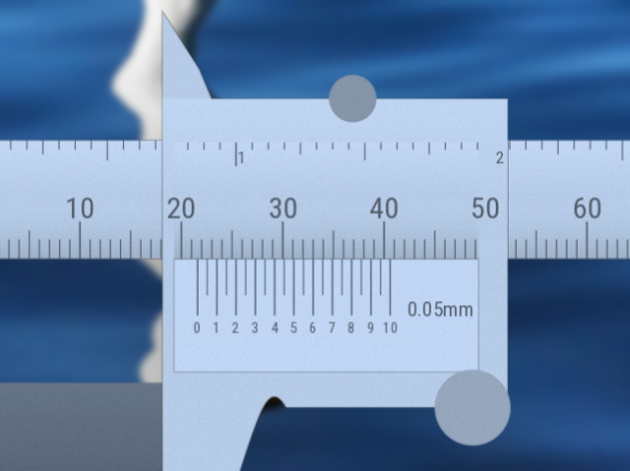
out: **21.6** mm
